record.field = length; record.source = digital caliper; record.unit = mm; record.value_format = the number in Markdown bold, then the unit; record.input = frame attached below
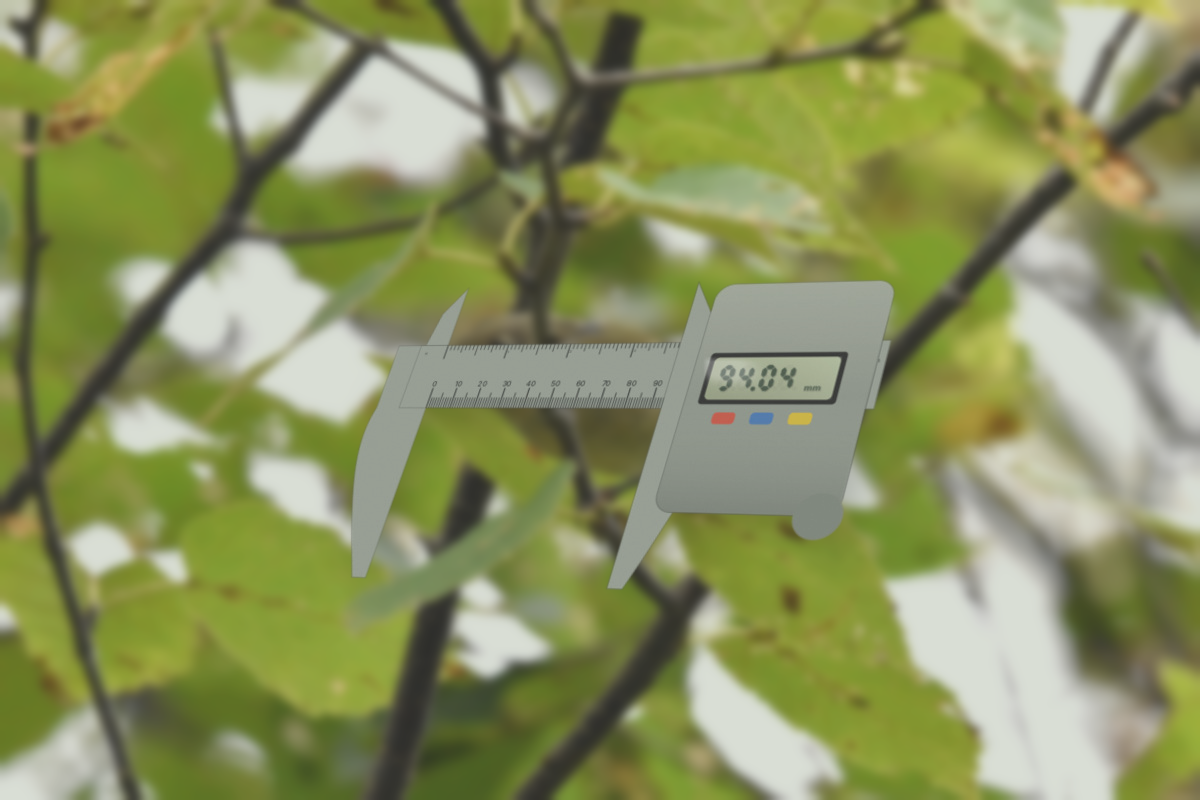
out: **94.04** mm
